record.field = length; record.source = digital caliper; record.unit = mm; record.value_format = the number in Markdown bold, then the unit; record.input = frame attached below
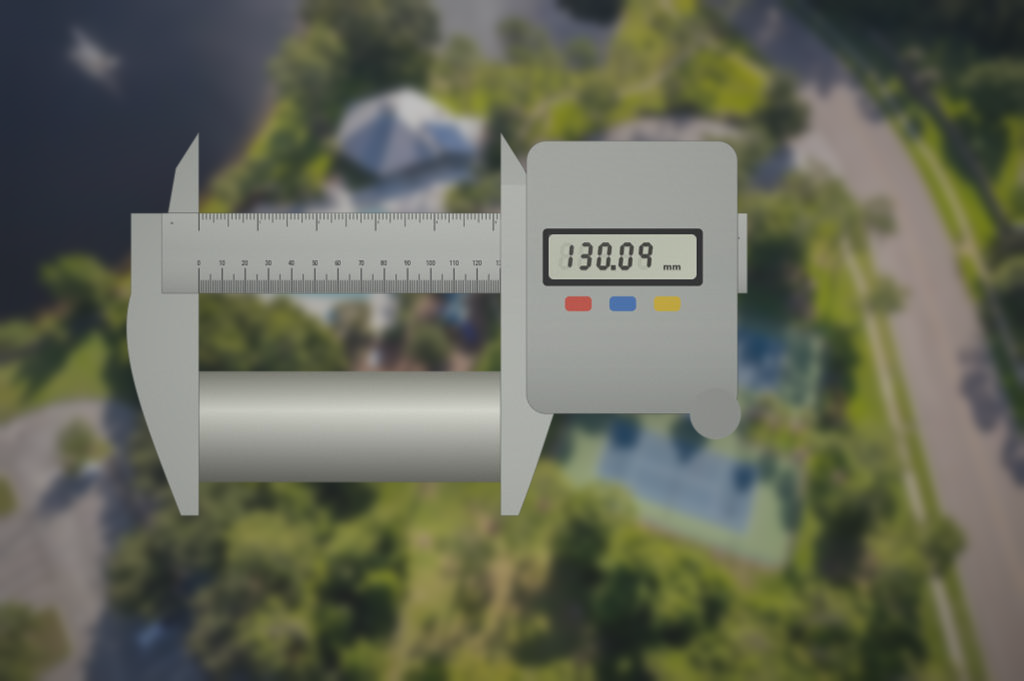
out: **130.09** mm
